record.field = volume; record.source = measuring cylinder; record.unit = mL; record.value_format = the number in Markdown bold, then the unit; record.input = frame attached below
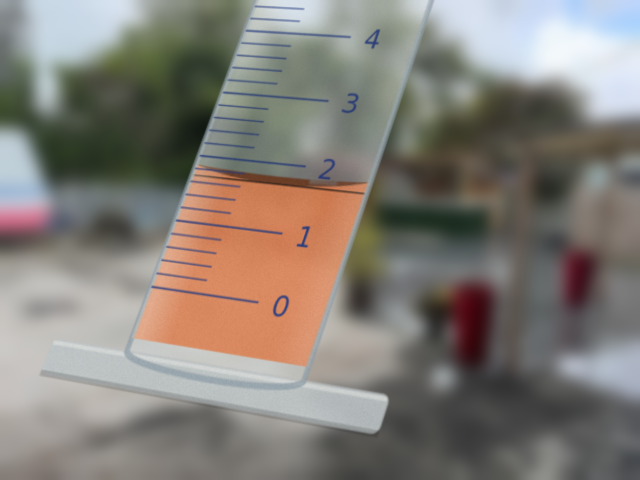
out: **1.7** mL
